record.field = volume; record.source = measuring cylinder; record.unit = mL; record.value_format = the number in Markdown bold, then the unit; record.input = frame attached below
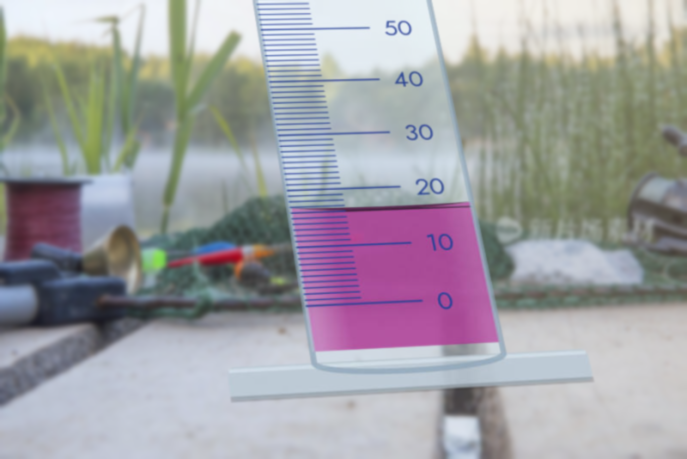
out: **16** mL
